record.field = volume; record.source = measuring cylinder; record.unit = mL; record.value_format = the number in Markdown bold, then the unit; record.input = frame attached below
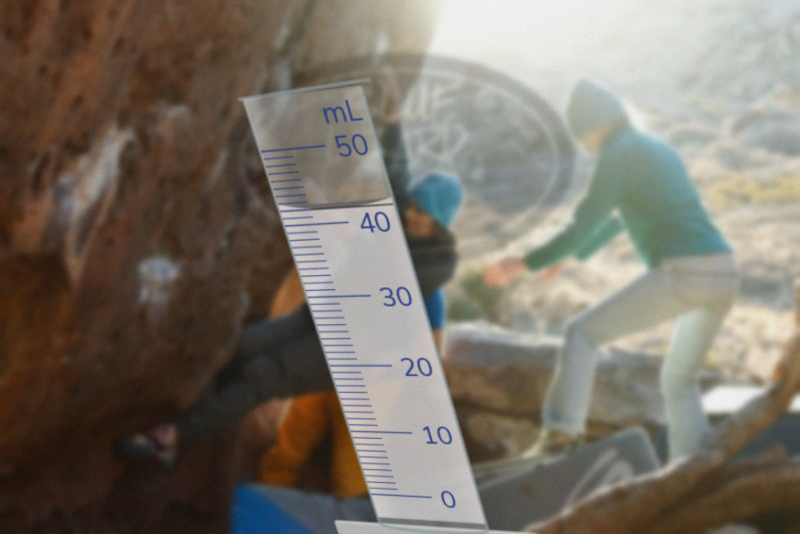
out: **42** mL
